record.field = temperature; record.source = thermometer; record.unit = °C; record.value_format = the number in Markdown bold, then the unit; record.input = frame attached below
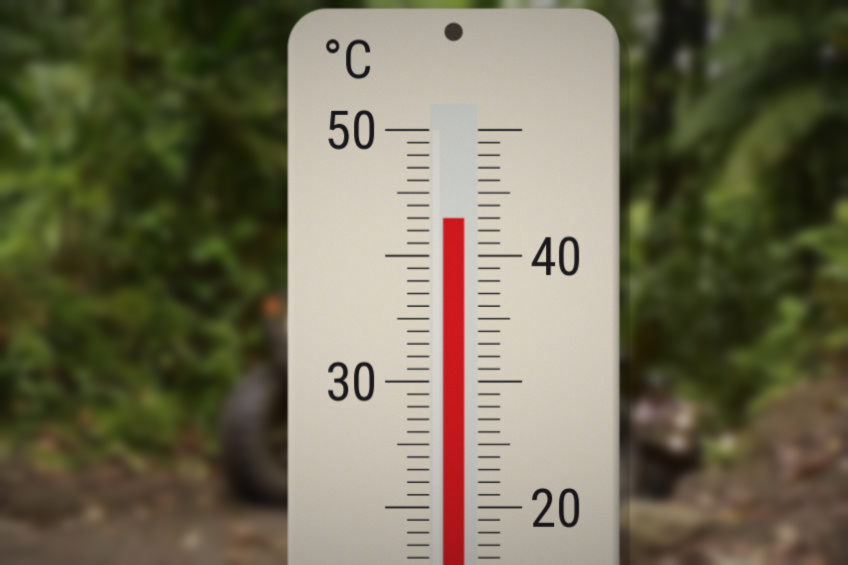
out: **43** °C
